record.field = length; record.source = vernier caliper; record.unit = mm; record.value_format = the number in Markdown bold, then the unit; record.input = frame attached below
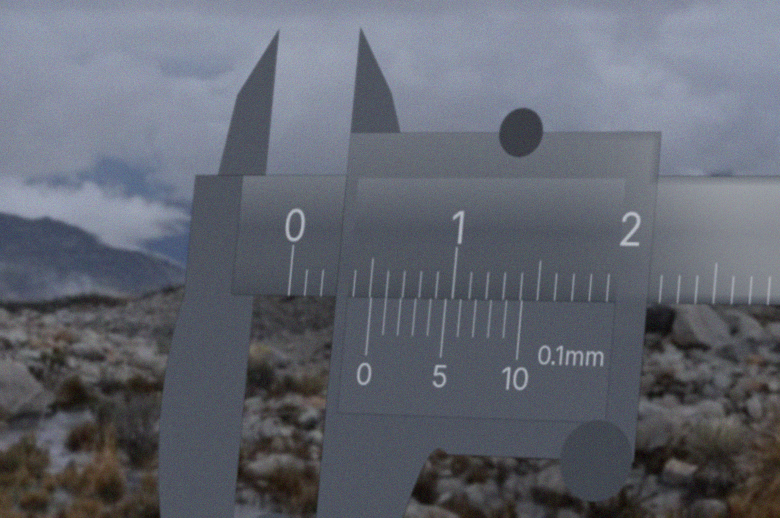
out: **5.1** mm
